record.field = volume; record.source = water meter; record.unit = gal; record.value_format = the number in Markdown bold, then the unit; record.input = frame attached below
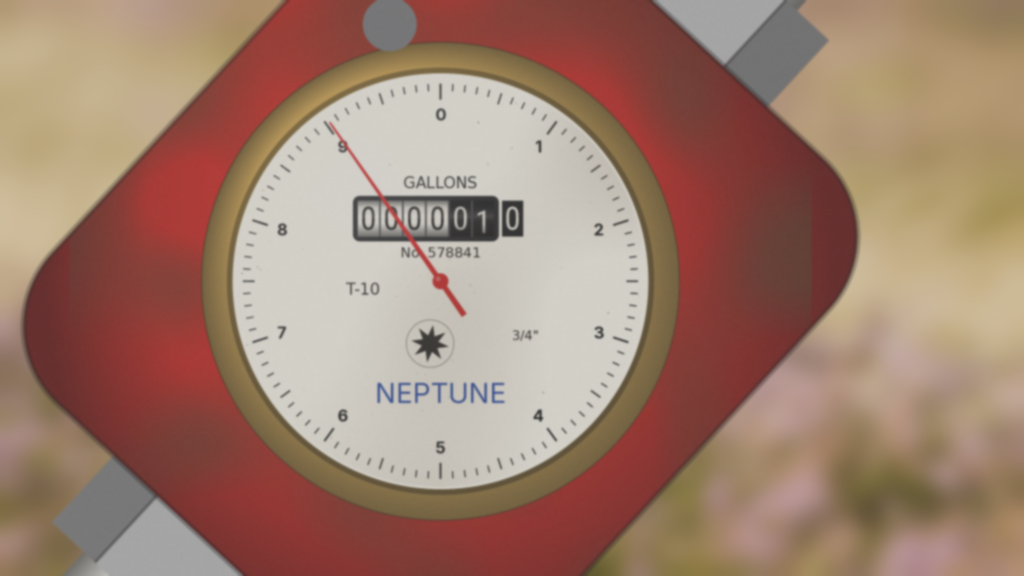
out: **9.0** gal
